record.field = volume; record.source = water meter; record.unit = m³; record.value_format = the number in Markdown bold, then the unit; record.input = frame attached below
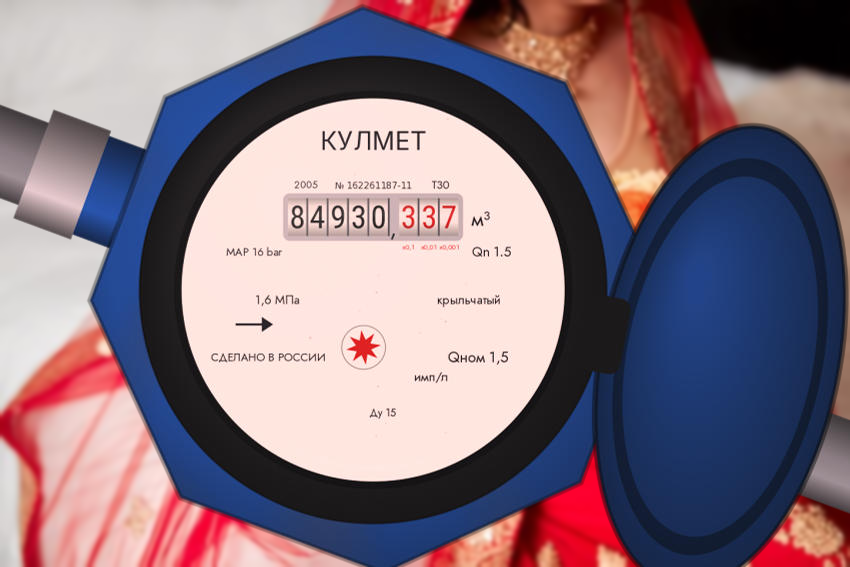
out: **84930.337** m³
